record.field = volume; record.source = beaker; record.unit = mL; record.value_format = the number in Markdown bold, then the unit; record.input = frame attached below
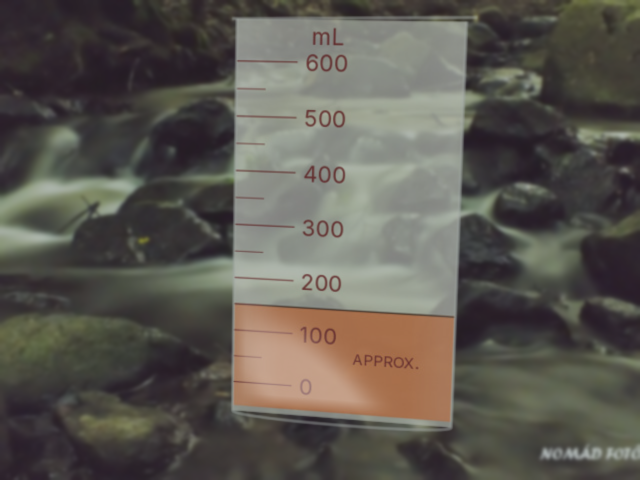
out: **150** mL
